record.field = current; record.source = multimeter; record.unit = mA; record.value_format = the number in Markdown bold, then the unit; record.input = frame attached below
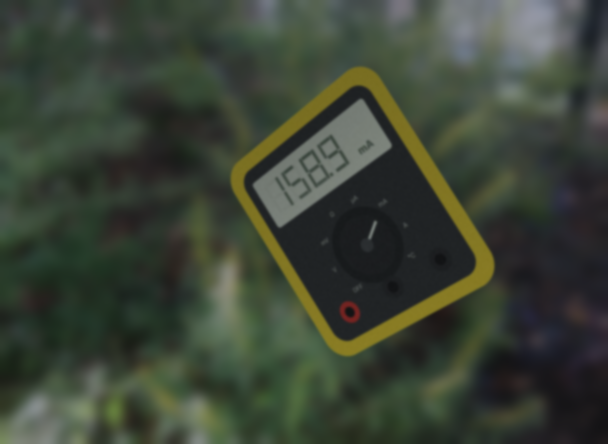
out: **158.9** mA
